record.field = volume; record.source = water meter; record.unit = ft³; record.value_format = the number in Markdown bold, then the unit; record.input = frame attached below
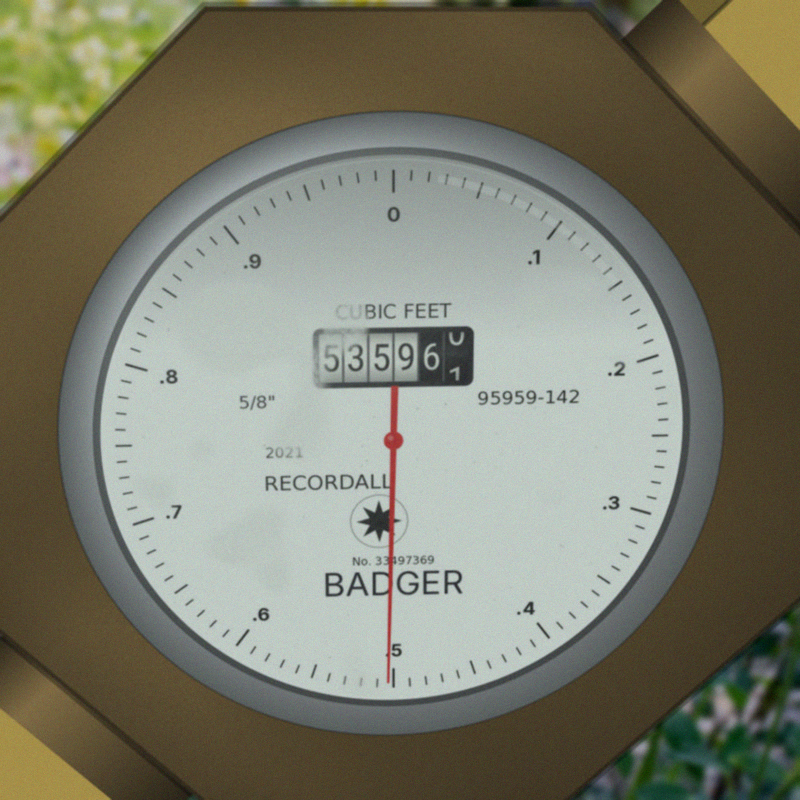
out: **535960.50** ft³
